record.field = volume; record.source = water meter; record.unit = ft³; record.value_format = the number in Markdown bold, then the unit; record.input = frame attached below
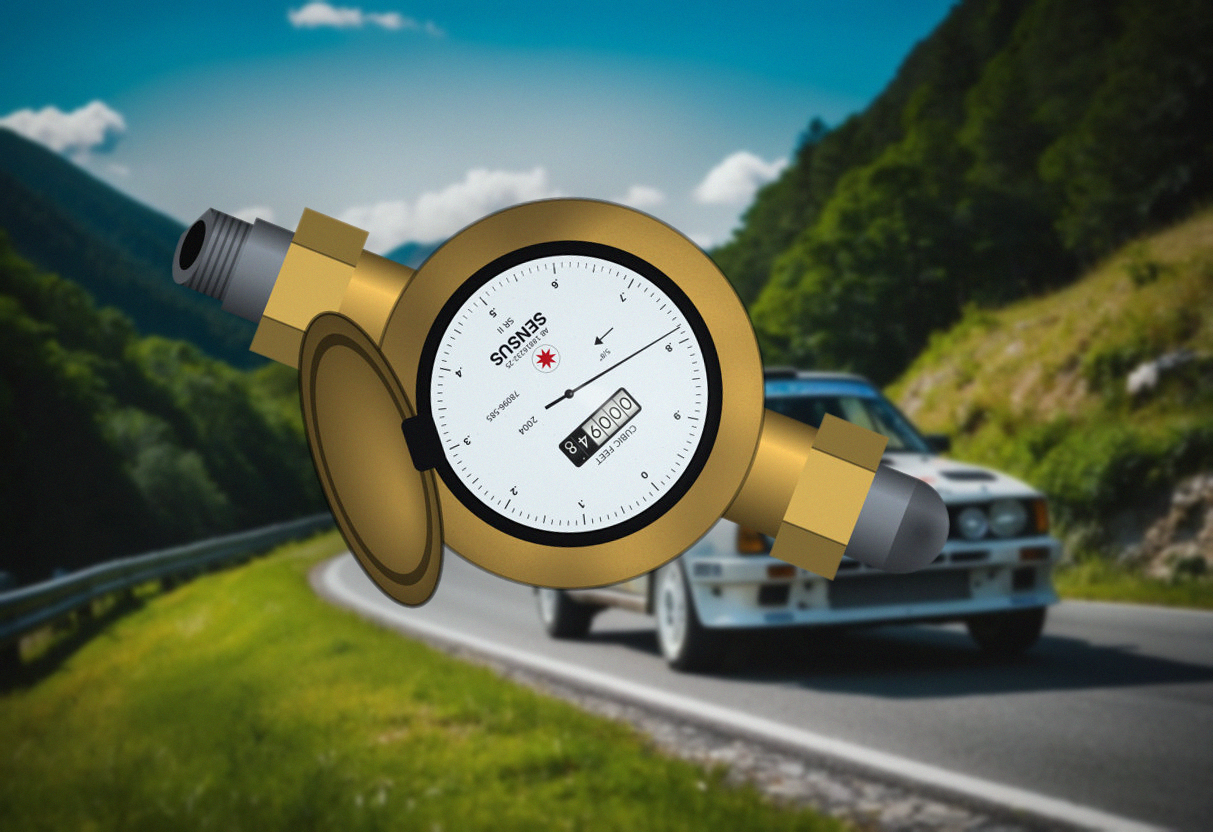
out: **947.78** ft³
